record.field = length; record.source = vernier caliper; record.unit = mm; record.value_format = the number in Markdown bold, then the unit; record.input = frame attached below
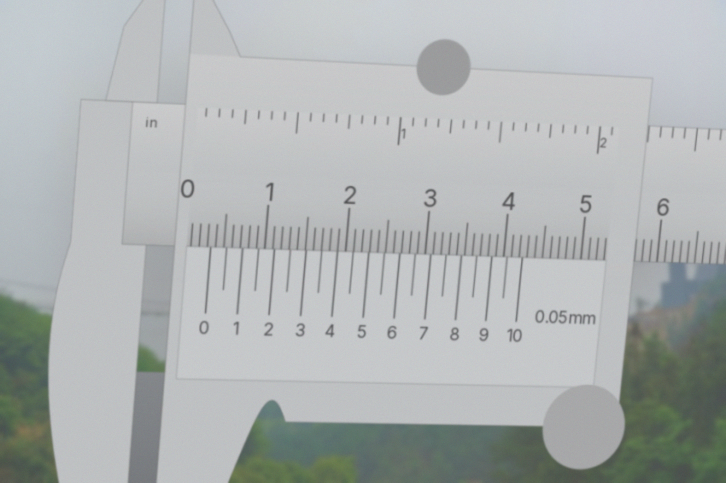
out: **3.4** mm
